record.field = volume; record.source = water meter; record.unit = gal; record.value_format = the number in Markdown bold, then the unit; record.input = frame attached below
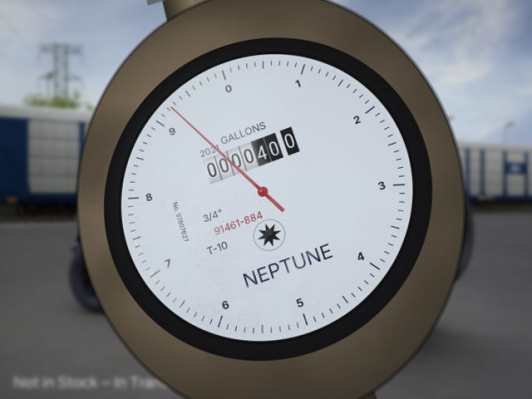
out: **399.2** gal
